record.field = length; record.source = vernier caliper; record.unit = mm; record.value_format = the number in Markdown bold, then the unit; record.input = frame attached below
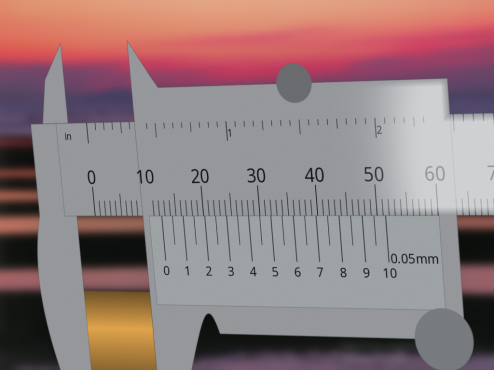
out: **12.4** mm
